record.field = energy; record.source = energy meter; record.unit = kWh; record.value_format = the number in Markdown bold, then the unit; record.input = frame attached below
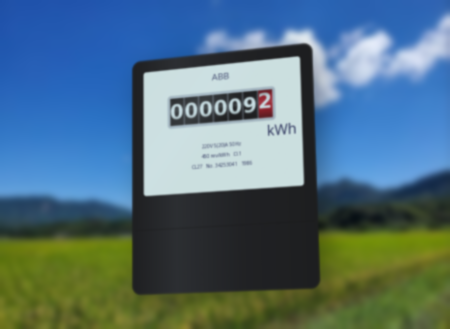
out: **9.2** kWh
